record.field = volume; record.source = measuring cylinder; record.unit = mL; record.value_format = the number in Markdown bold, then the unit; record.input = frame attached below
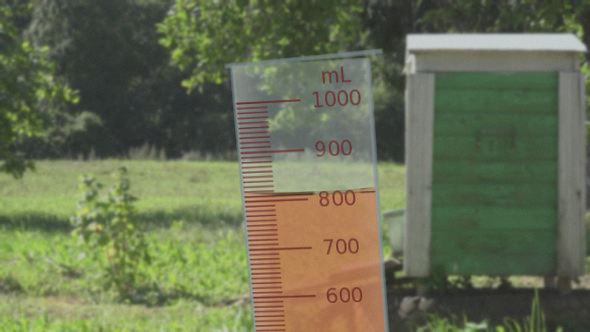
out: **810** mL
